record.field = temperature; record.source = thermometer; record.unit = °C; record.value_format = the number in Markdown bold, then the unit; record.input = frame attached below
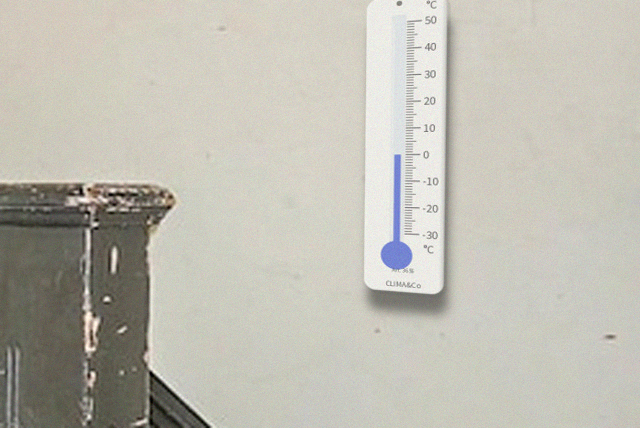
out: **0** °C
